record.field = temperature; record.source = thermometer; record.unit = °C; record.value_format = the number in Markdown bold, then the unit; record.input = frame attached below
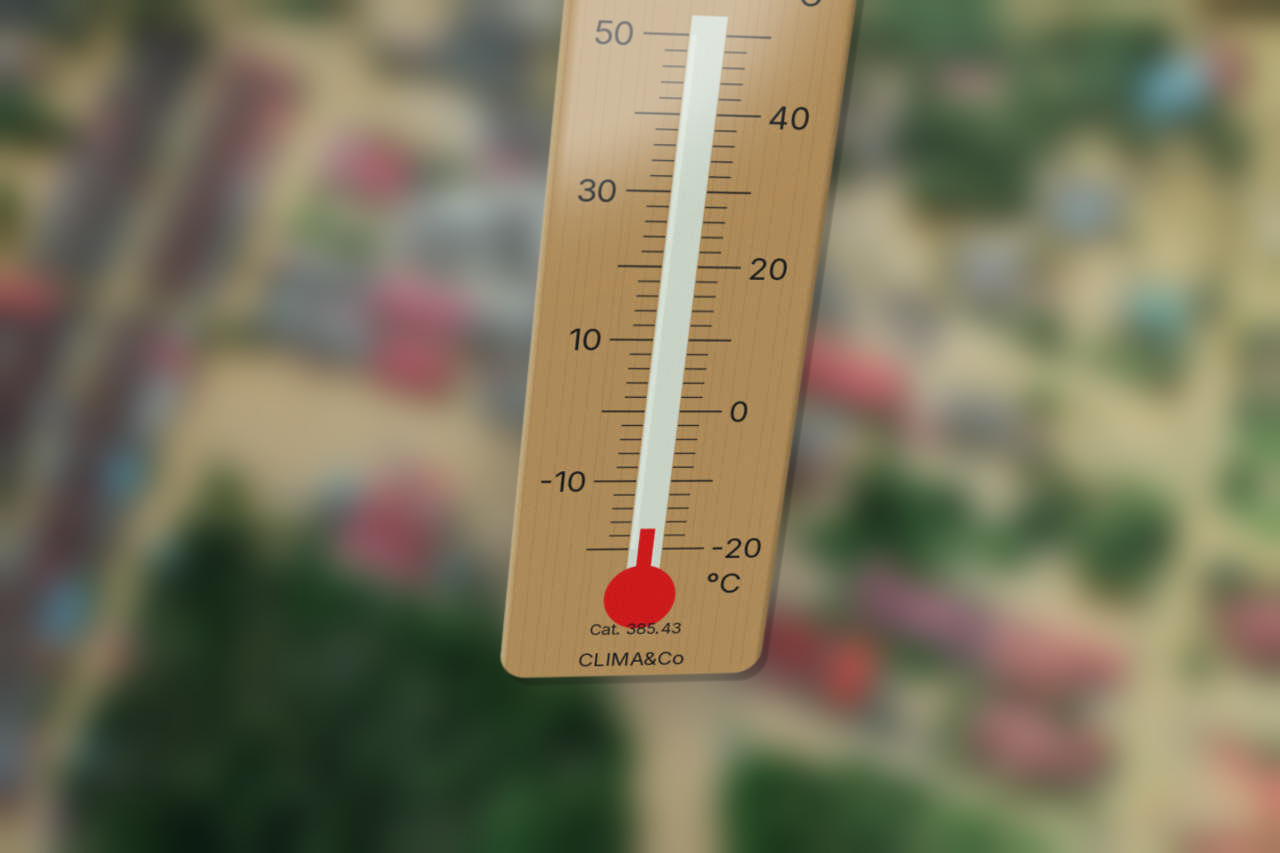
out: **-17** °C
